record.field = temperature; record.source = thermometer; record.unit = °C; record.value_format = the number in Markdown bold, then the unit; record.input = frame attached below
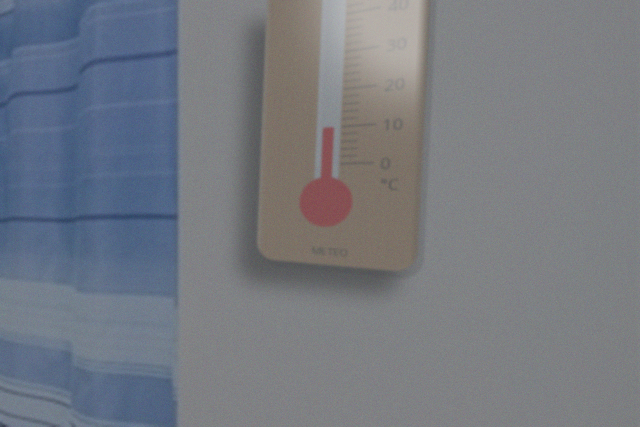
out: **10** °C
